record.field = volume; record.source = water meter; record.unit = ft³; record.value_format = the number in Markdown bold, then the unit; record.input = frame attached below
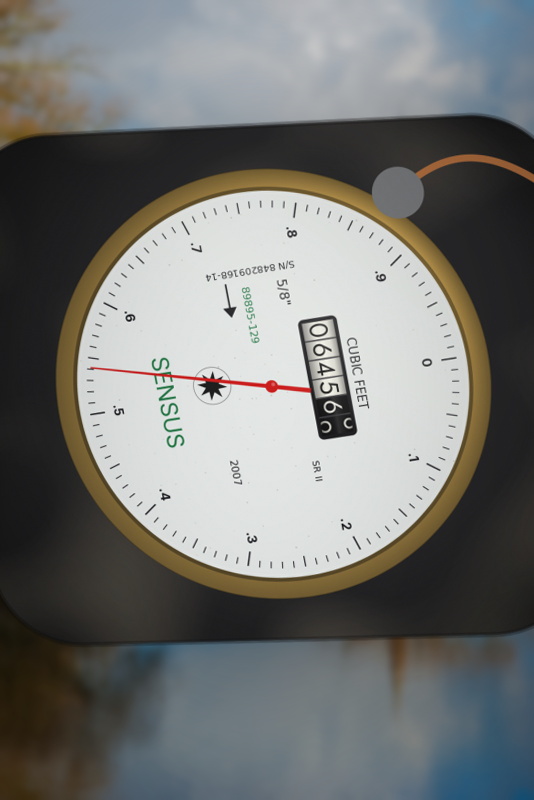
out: **64568.54** ft³
